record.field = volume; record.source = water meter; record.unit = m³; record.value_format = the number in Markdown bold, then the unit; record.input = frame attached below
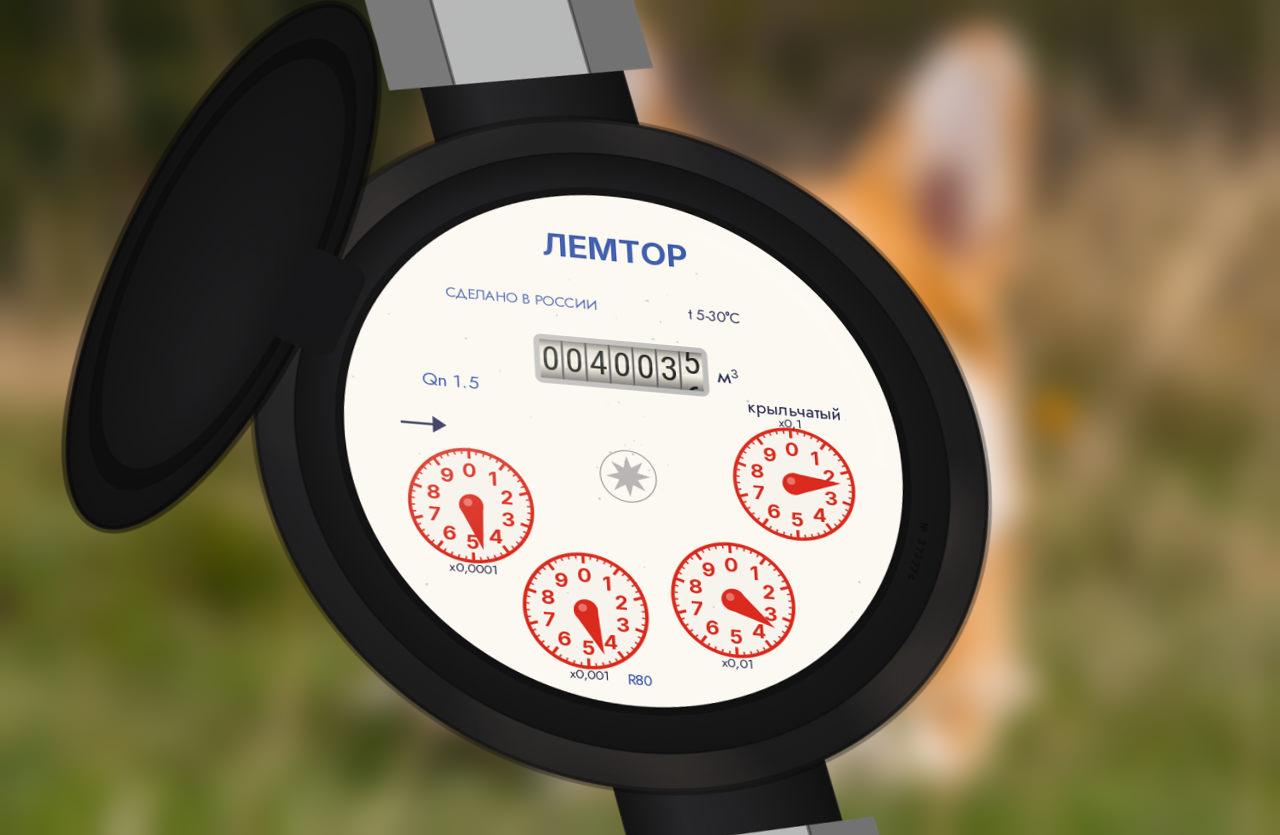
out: **40035.2344** m³
